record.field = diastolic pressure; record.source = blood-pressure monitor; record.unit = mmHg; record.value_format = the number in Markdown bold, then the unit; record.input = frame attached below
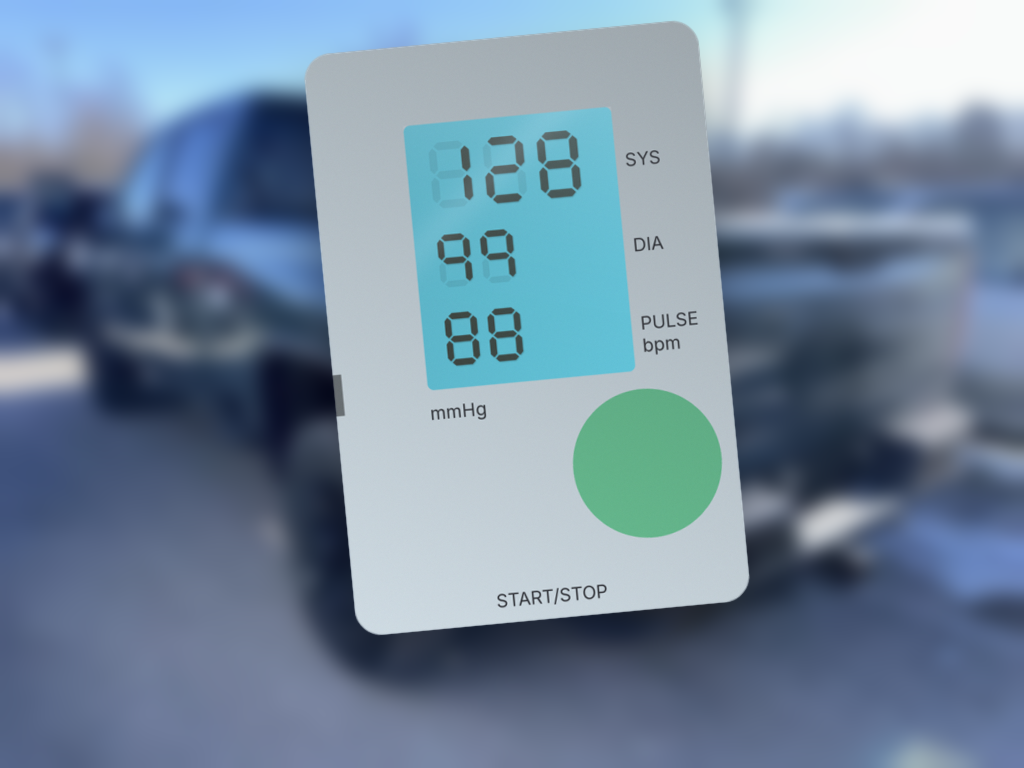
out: **99** mmHg
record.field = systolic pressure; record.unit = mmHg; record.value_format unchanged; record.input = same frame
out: **128** mmHg
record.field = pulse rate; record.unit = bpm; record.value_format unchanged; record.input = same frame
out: **88** bpm
